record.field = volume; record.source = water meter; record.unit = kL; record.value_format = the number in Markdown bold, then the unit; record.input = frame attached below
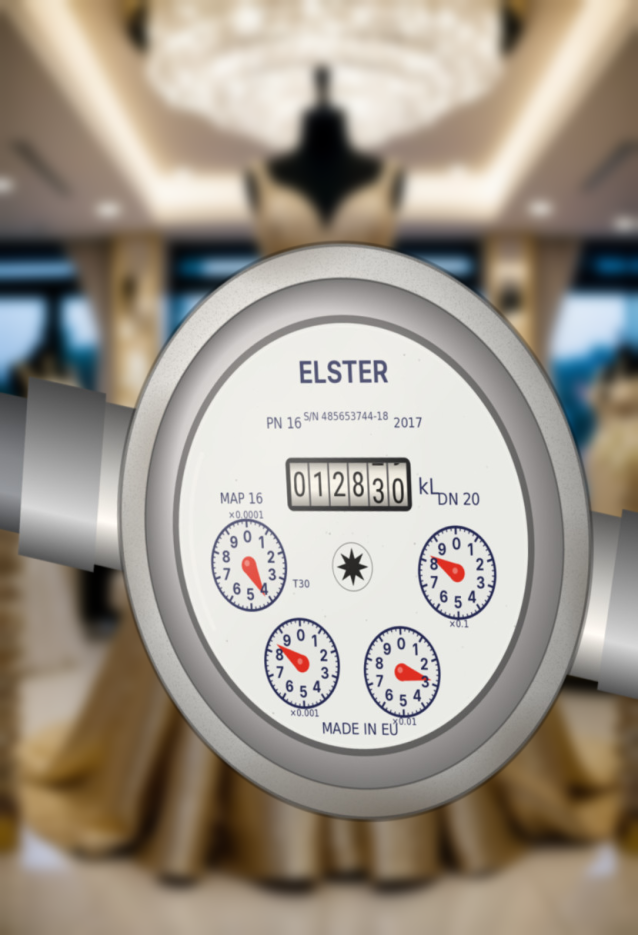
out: **12829.8284** kL
